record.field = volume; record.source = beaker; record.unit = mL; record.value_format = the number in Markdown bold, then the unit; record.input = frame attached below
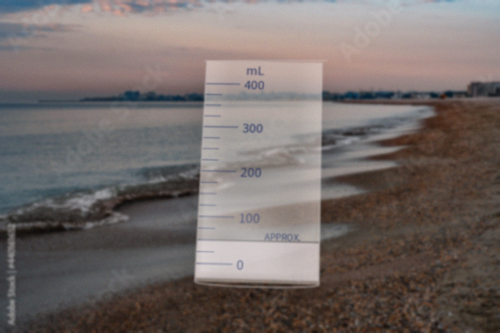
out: **50** mL
